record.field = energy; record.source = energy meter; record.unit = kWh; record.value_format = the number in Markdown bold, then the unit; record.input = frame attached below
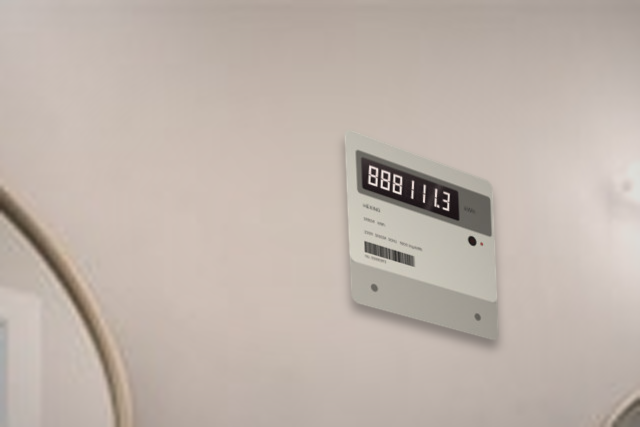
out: **888111.3** kWh
